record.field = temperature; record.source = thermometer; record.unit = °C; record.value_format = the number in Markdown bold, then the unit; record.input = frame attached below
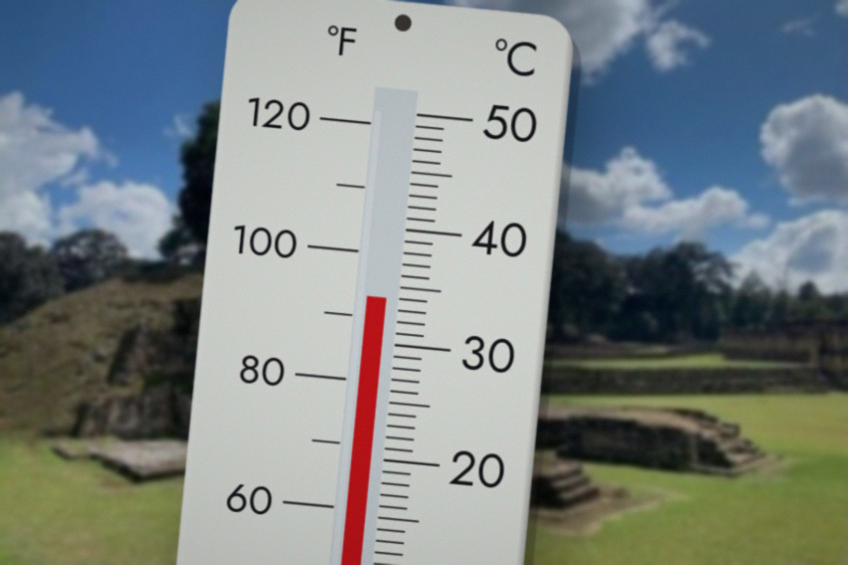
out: **34** °C
